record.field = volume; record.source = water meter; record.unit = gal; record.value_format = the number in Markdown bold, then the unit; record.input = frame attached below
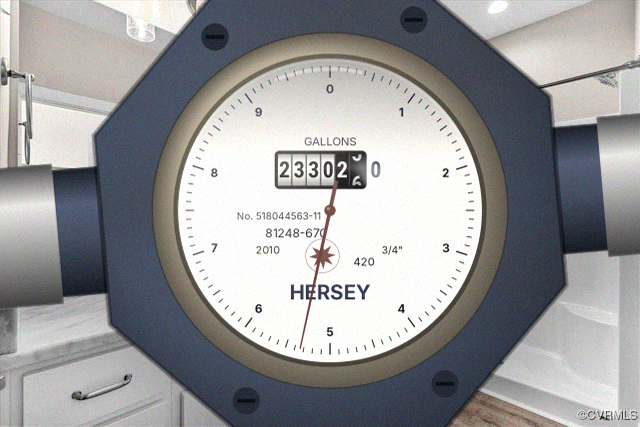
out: **2330255.3** gal
